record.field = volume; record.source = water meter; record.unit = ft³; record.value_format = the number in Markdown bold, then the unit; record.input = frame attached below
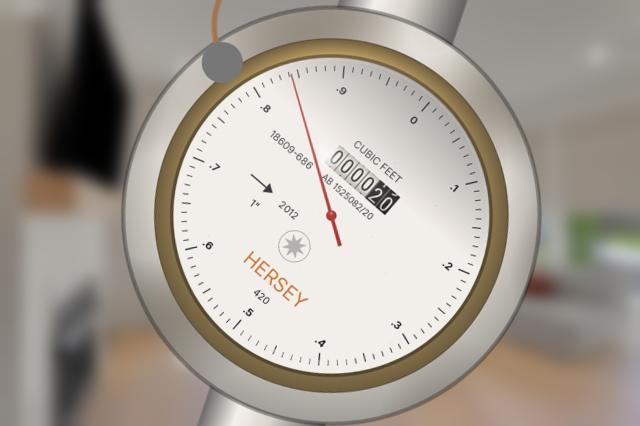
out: **19.84** ft³
